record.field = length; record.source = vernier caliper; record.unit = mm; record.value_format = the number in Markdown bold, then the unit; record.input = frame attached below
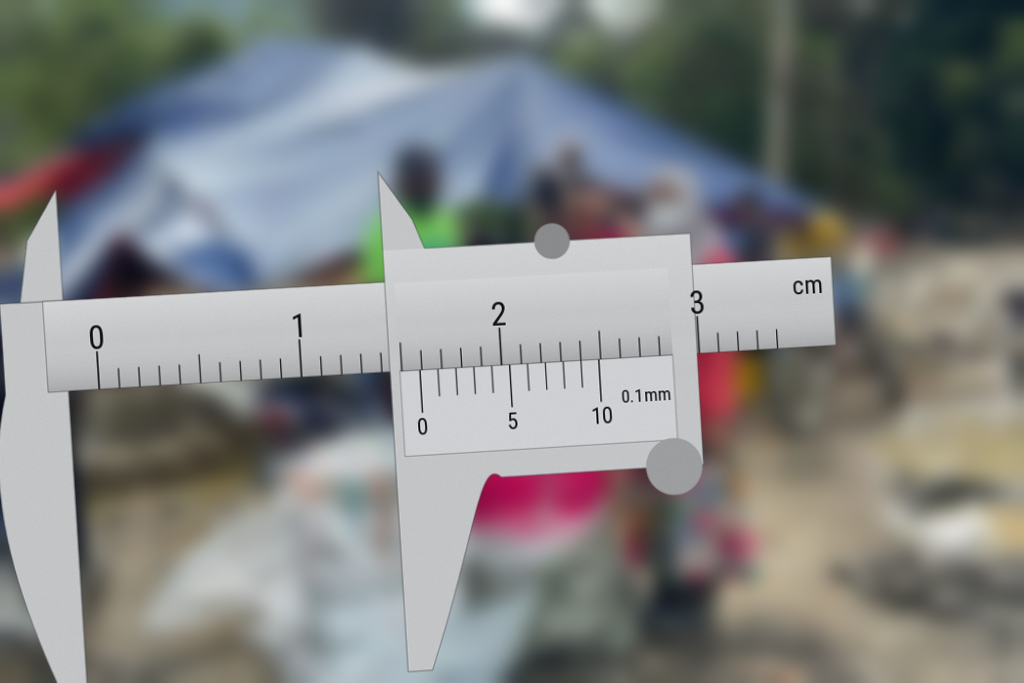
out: **15.9** mm
